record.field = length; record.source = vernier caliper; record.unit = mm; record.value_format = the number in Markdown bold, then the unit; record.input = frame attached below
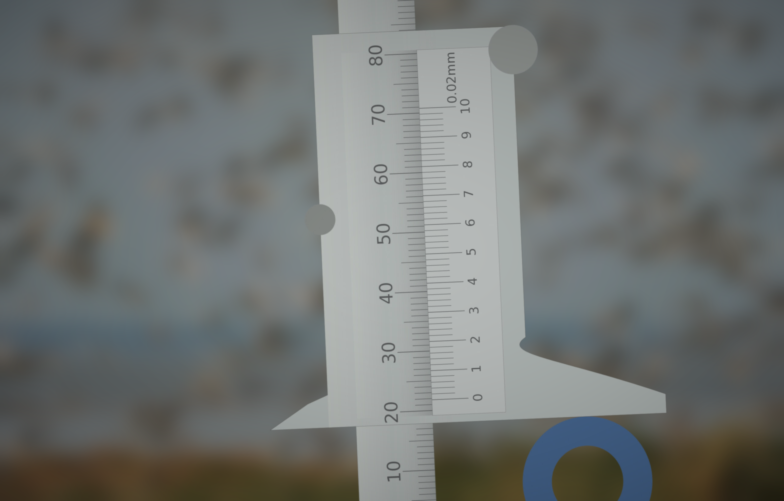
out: **21.8** mm
